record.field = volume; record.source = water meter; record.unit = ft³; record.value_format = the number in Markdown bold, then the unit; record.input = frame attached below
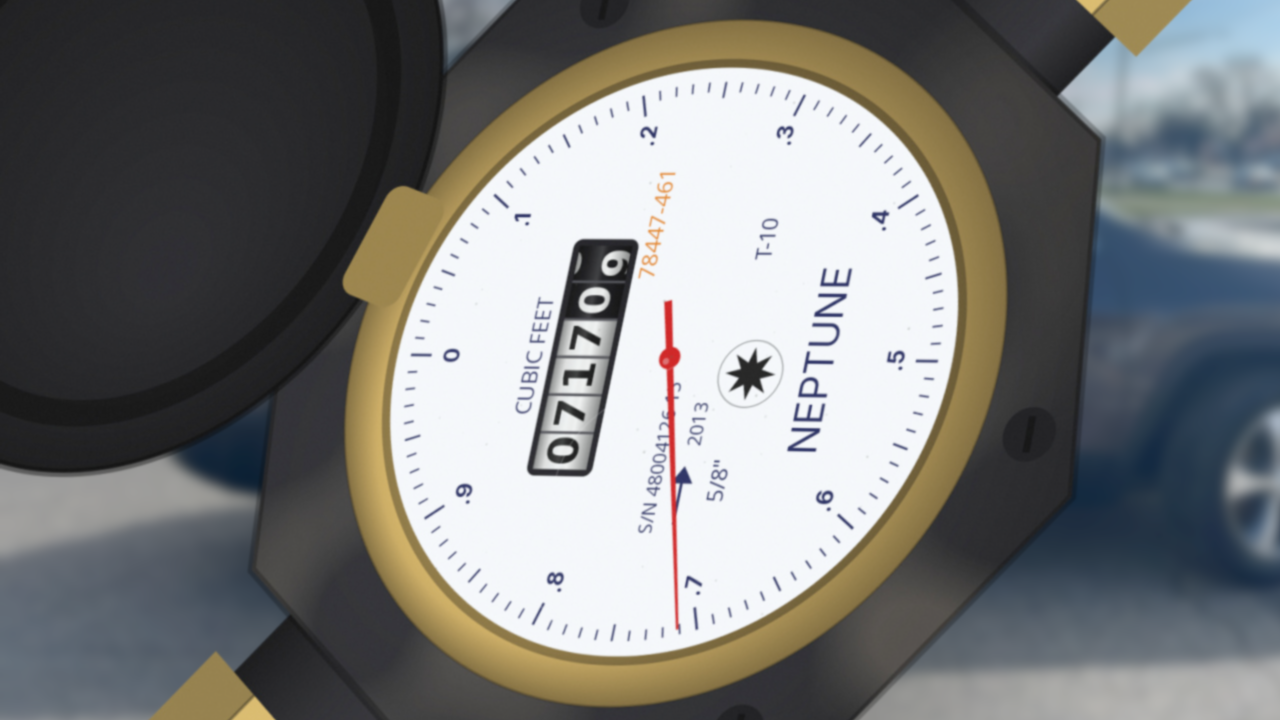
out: **71708.71** ft³
